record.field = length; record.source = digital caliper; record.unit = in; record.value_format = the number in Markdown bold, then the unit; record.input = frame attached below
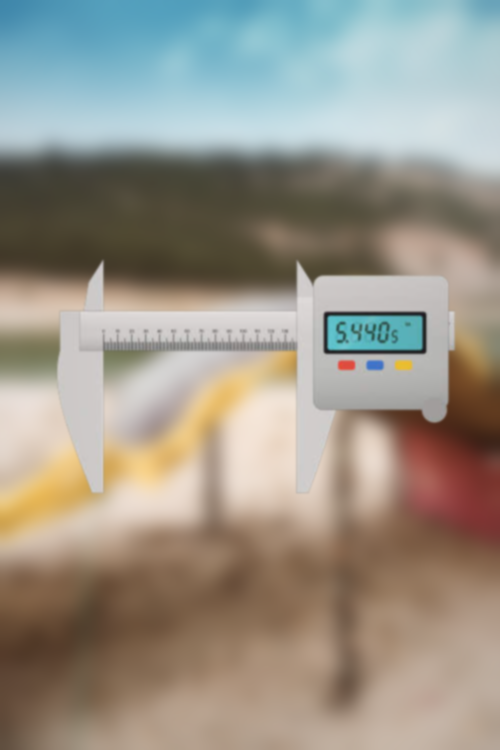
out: **5.4405** in
